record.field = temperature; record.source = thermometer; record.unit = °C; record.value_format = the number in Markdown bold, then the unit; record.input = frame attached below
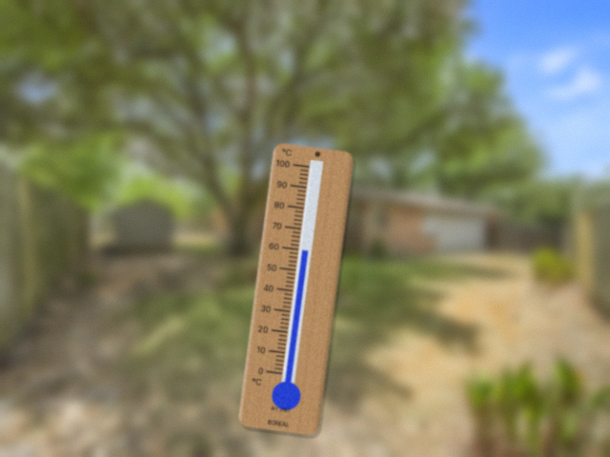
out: **60** °C
